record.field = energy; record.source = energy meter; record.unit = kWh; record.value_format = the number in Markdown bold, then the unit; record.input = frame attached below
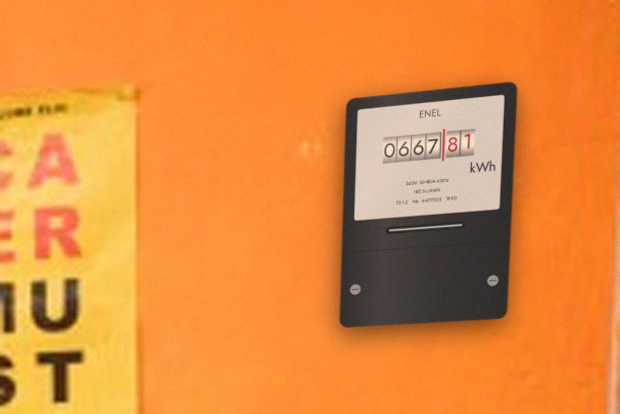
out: **667.81** kWh
